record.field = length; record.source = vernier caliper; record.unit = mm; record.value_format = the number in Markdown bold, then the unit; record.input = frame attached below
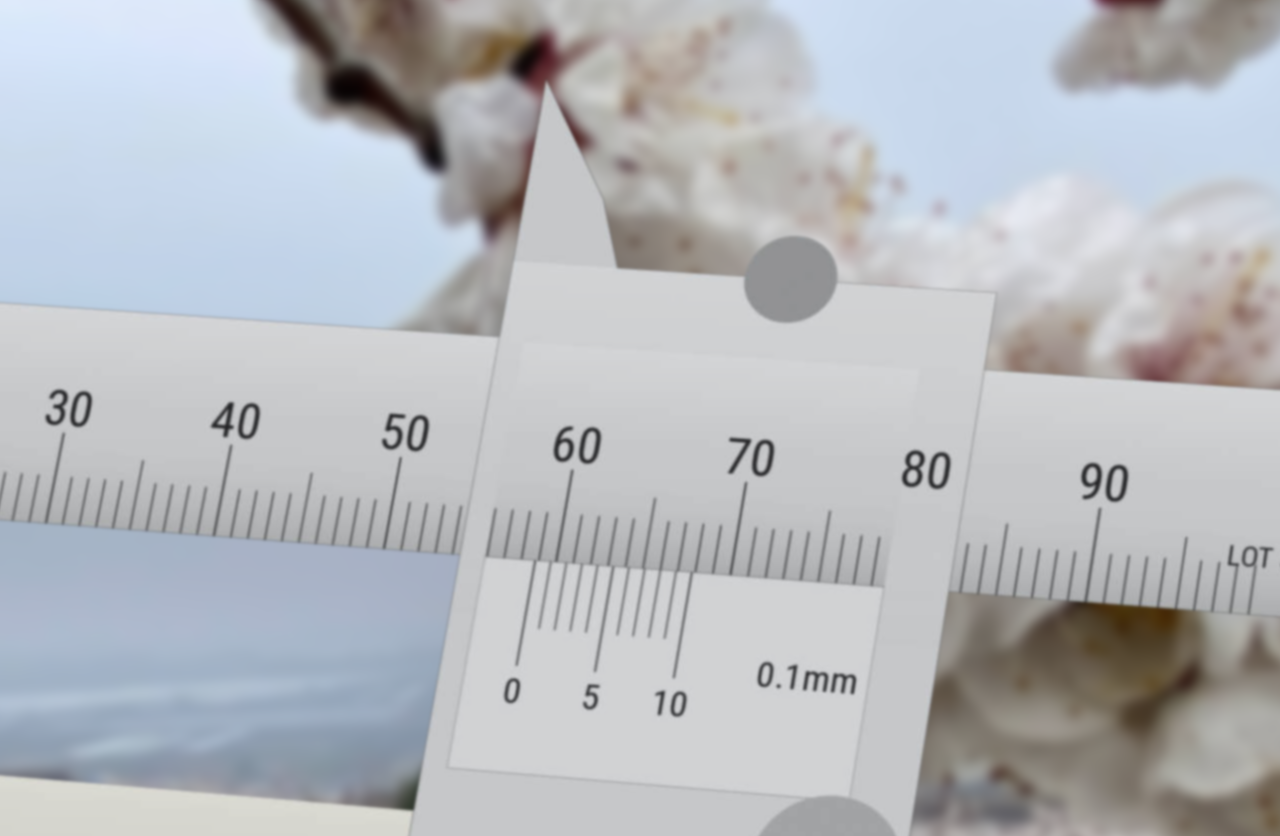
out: **58.8** mm
